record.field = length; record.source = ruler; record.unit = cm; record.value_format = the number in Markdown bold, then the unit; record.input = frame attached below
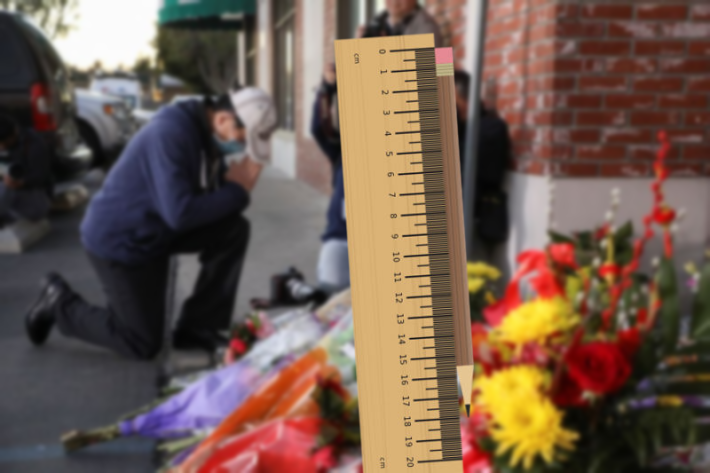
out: **18** cm
